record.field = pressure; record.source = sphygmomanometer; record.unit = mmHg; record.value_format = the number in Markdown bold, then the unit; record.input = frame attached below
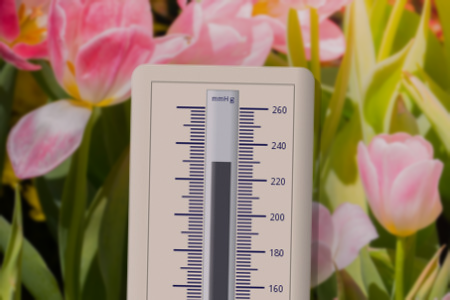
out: **230** mmHg
